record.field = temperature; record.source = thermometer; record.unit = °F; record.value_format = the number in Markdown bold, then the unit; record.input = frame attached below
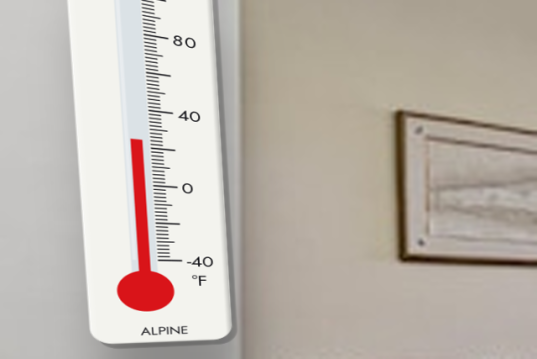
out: **24** °F
